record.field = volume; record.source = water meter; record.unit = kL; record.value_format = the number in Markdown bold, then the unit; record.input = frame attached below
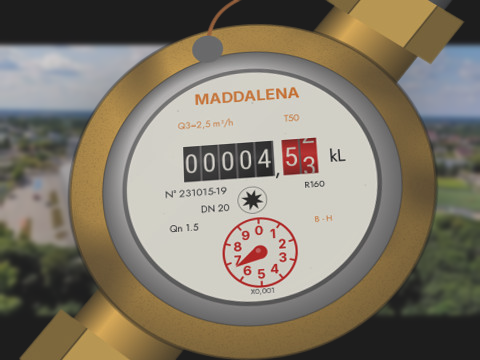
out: **4.526** kL
